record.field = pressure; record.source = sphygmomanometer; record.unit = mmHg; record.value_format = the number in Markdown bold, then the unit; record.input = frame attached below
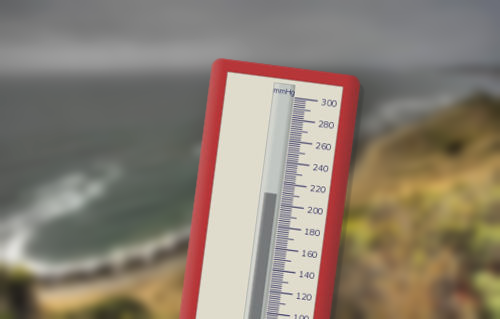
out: **210** mmHg
